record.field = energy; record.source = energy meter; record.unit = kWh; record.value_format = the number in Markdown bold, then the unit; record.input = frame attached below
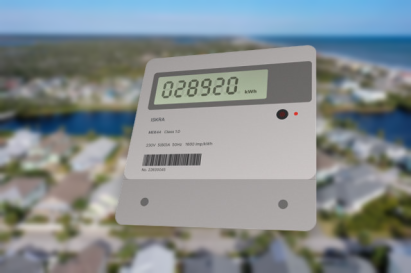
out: **28920** kWh
